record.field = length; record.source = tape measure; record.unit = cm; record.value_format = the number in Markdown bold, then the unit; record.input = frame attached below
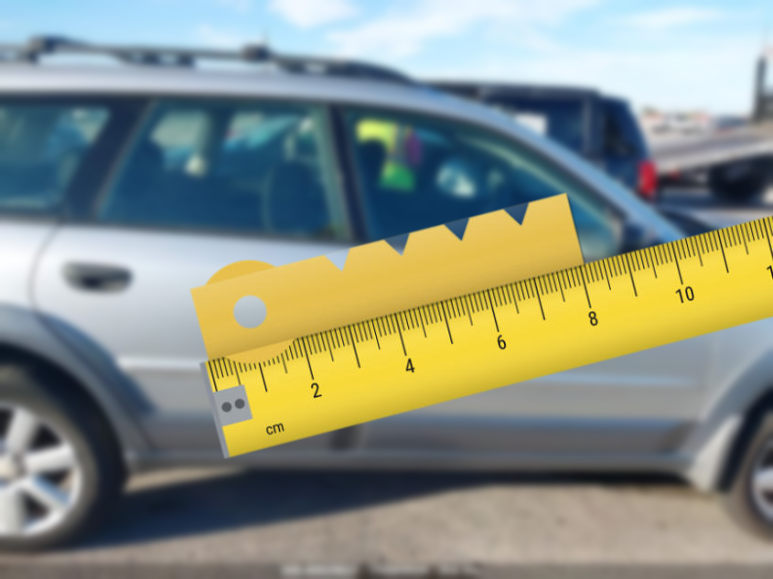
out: **8.1** cm
